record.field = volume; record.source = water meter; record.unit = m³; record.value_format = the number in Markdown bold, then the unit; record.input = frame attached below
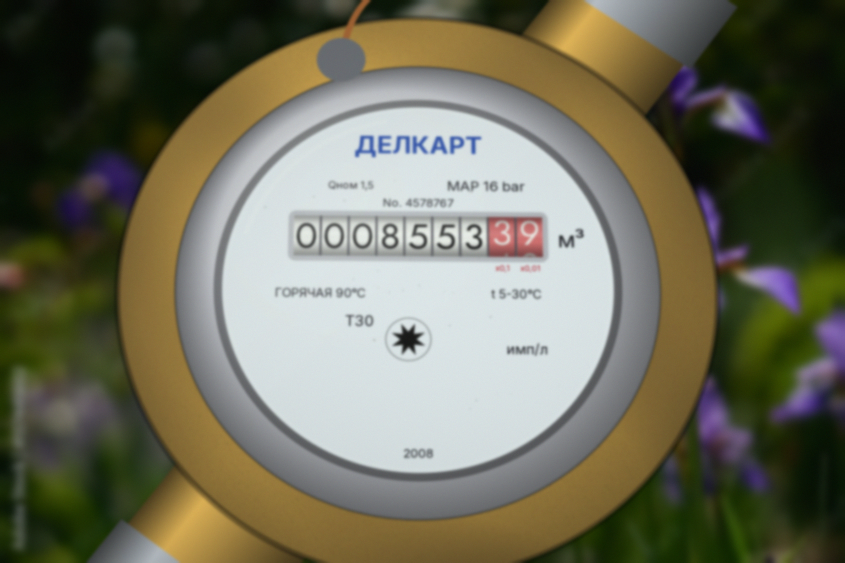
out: **8553.39** m³
